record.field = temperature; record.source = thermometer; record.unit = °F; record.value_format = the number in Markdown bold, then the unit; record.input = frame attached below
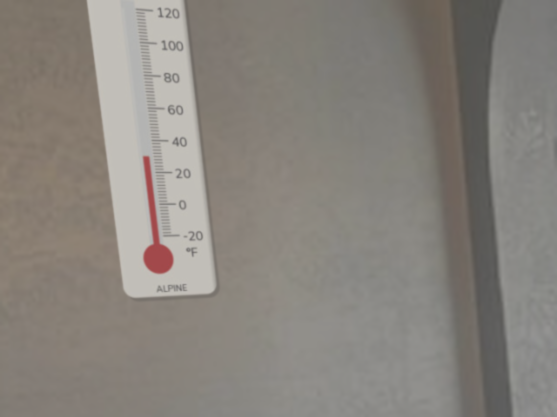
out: **30** °F
